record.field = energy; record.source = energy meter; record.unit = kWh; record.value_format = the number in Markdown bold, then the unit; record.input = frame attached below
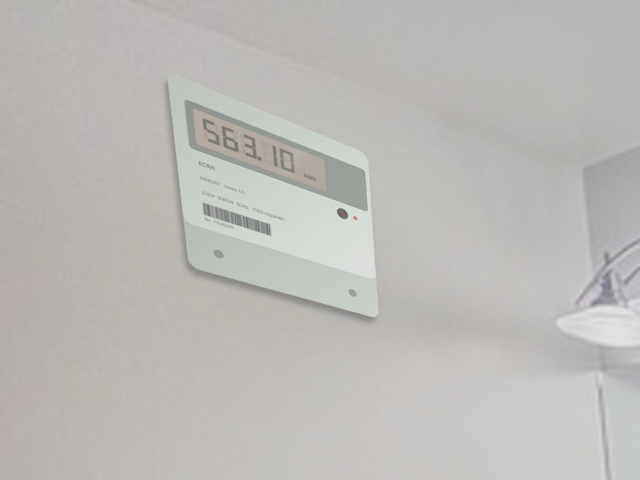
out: **563.10** kWh
